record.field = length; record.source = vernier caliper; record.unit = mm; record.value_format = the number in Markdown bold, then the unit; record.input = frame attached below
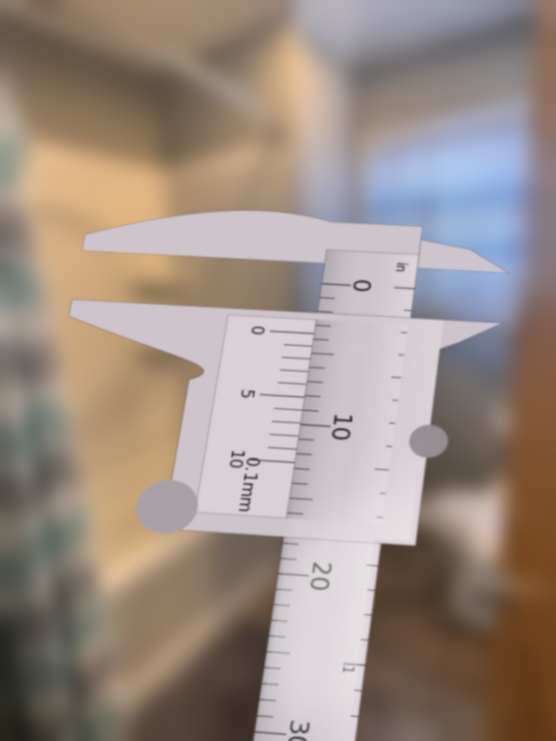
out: **3.6** mm
